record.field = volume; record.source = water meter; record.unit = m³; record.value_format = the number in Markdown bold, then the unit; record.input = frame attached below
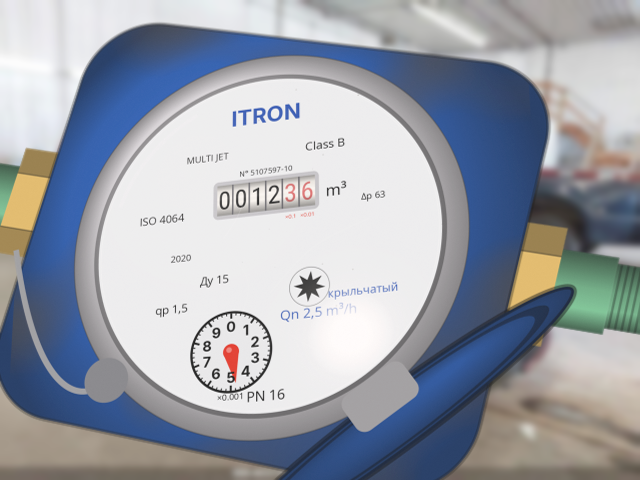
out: **12.364** m³
